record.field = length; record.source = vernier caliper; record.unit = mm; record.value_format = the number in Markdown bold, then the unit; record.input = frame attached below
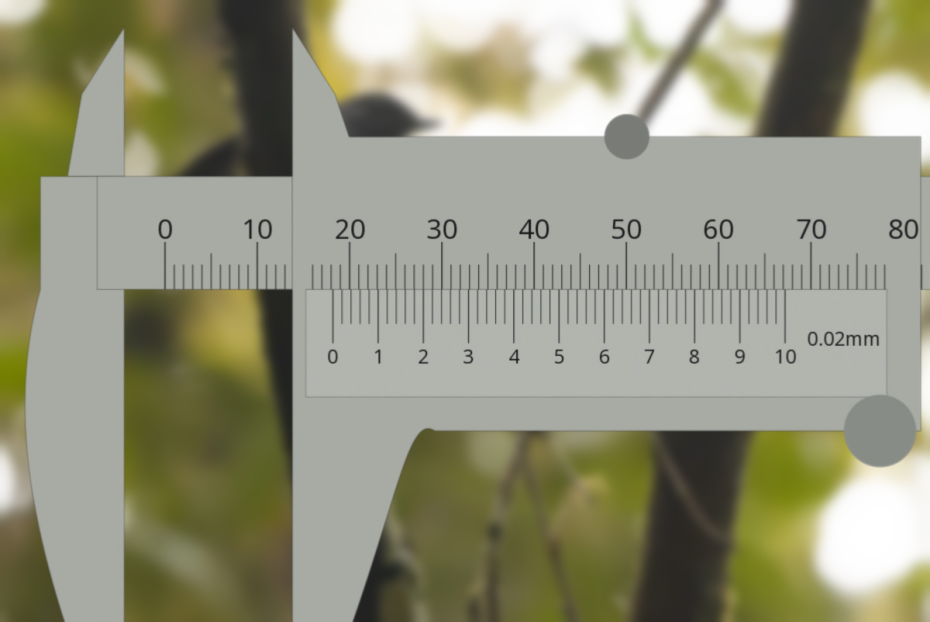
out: **18.2** mm
